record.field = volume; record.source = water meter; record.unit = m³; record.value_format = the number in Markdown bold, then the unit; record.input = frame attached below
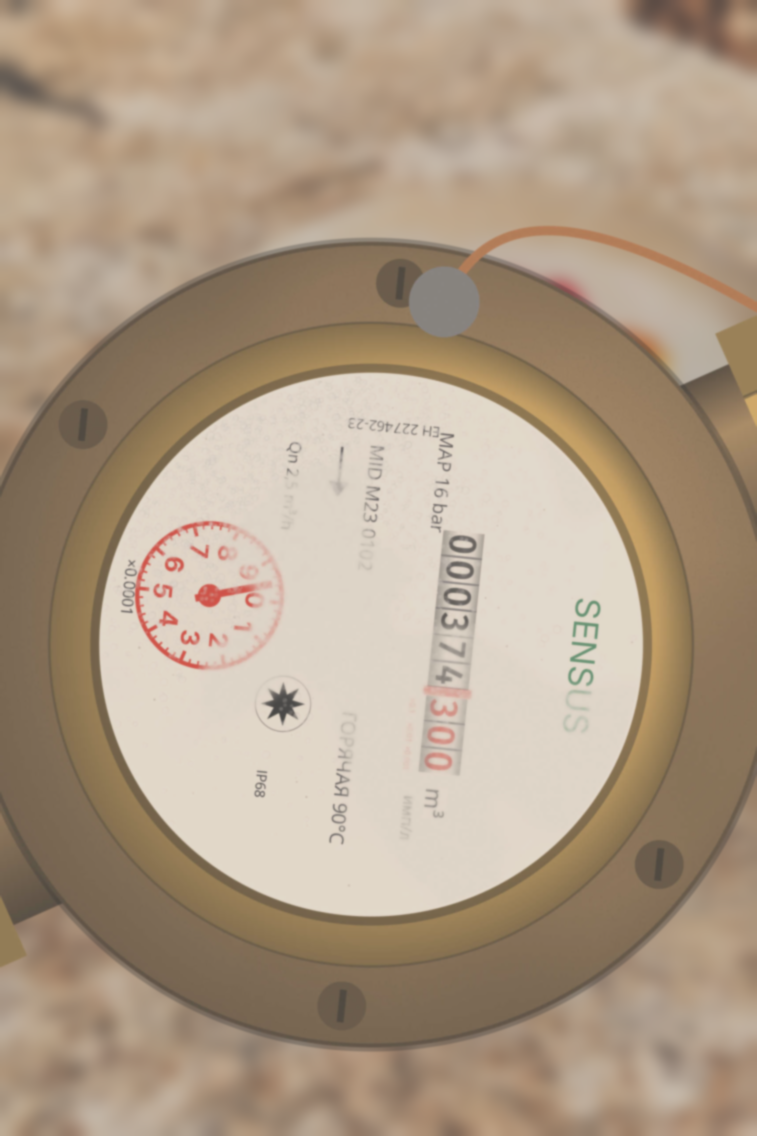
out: **374.2999** m³
